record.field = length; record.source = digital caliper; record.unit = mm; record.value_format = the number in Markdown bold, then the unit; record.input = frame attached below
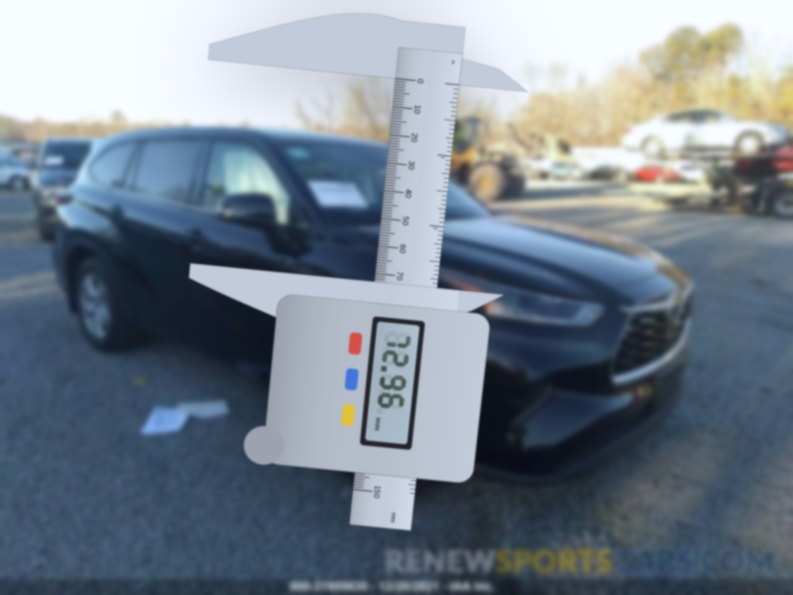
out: **72.96** mm
